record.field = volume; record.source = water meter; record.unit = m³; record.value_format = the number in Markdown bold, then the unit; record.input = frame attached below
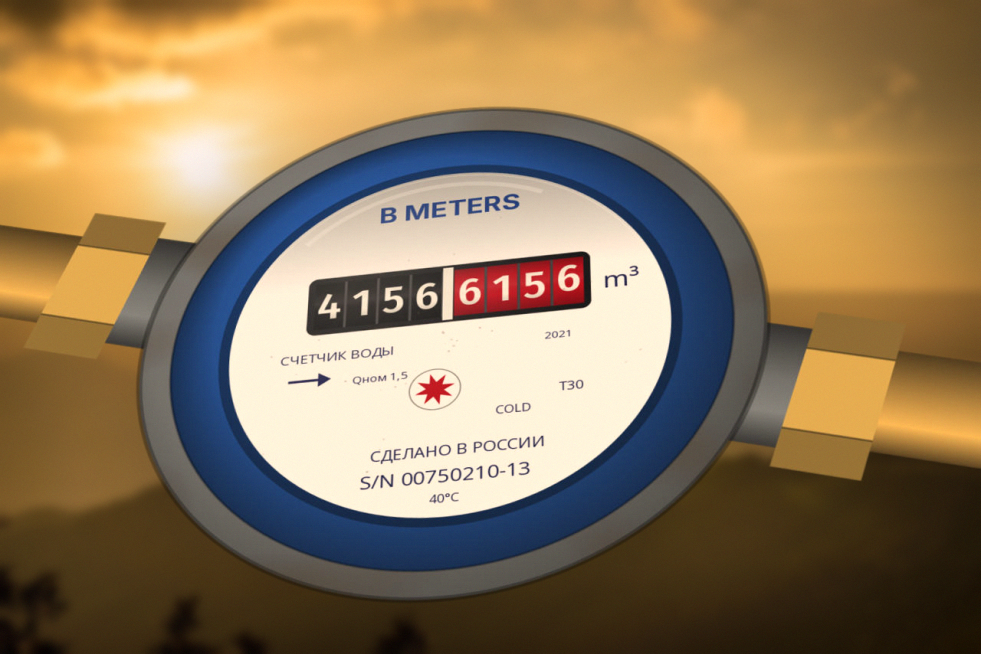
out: **4156.6156** m³
